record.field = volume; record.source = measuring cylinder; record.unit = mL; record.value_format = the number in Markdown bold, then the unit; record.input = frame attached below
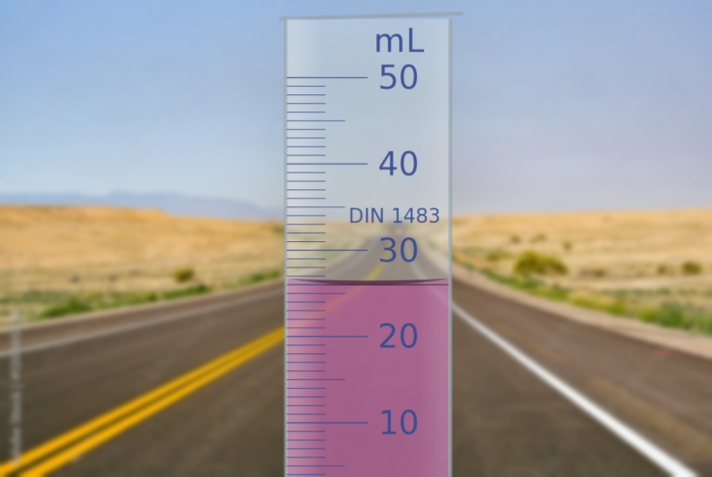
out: **26** mL
